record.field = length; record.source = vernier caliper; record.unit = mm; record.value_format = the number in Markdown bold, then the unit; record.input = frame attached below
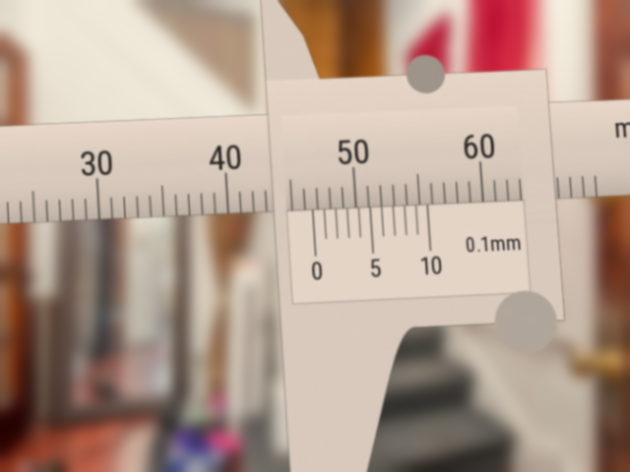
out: **46.6** mm
